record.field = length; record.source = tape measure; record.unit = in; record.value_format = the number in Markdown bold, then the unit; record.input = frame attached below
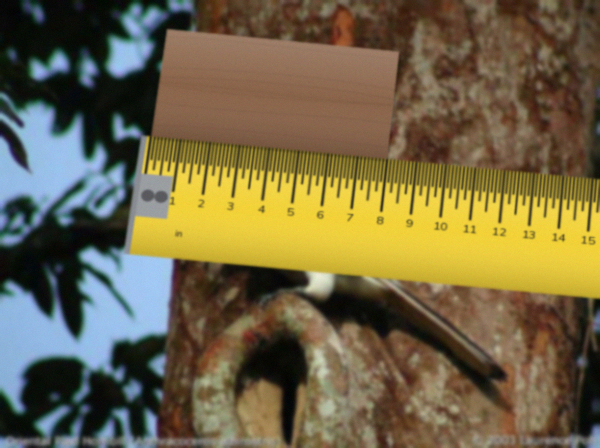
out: **8** in
